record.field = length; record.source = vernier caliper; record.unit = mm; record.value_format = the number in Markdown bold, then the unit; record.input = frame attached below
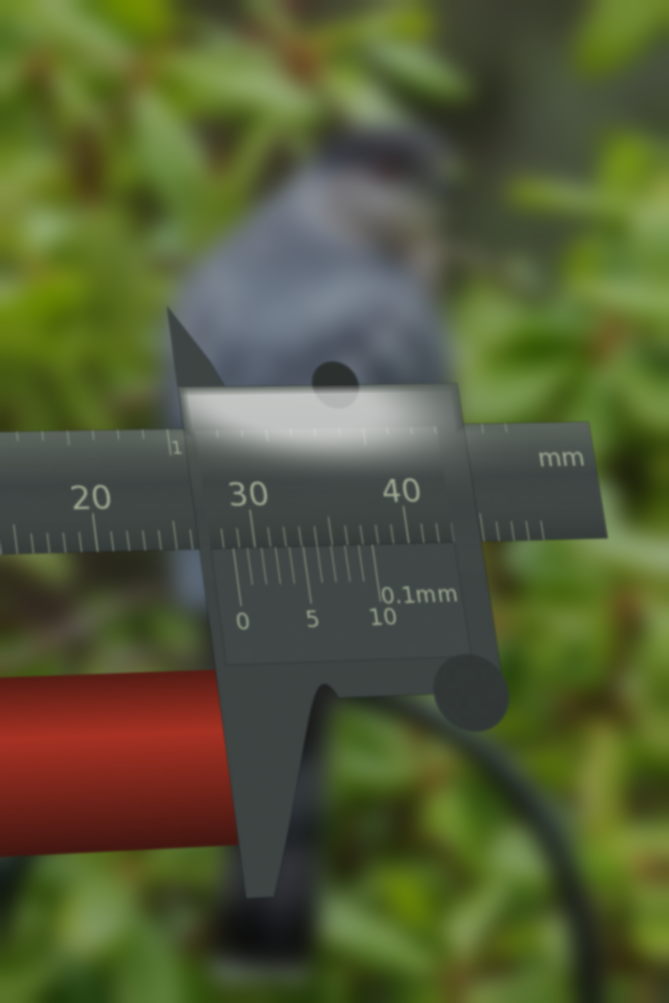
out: **28.6** mm
